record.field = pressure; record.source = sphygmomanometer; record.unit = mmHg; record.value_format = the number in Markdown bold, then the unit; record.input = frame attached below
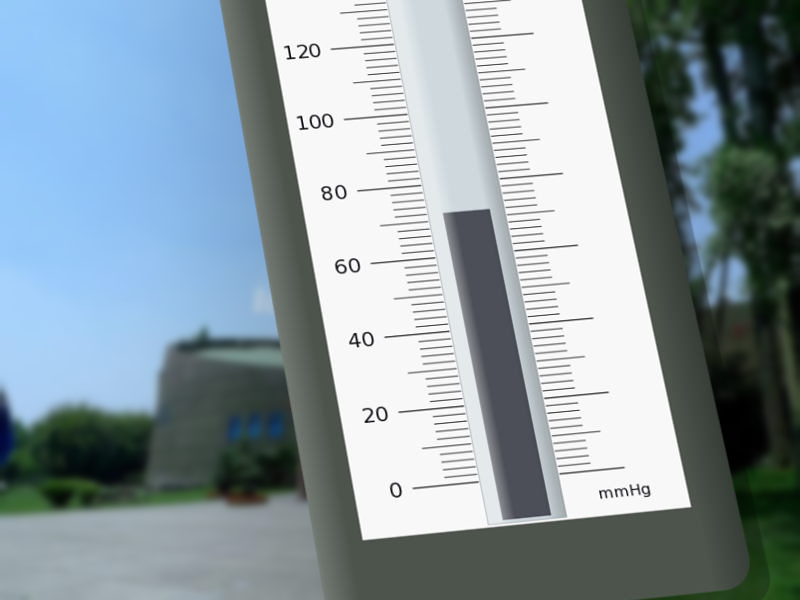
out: **72** mmHg
